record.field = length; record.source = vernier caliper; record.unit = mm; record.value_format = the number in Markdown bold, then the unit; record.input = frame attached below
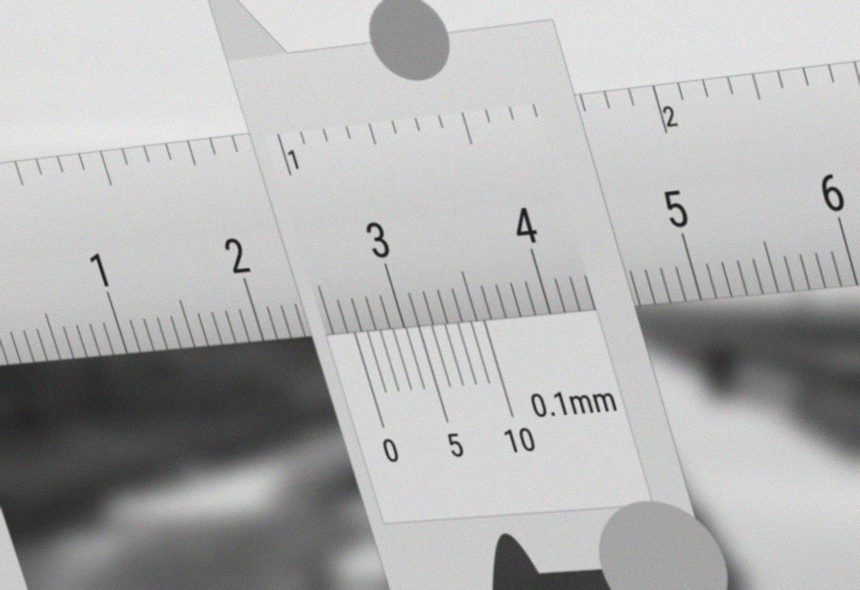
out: **26.5** mm
